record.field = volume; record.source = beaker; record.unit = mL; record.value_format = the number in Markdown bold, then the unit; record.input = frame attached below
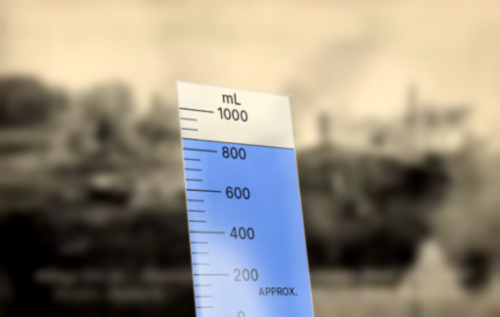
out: **850** mL
